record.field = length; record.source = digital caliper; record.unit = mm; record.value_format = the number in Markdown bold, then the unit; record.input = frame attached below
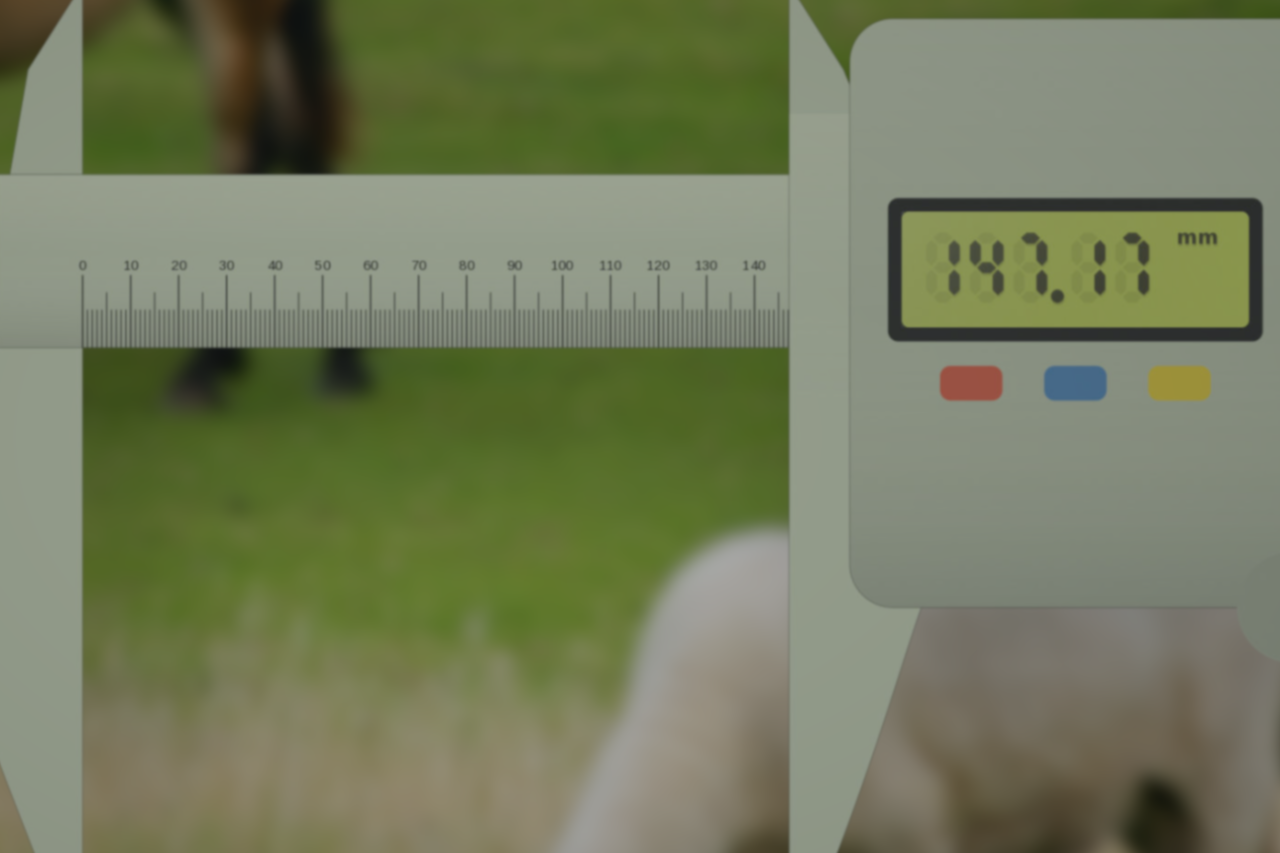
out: **147.17** mm
